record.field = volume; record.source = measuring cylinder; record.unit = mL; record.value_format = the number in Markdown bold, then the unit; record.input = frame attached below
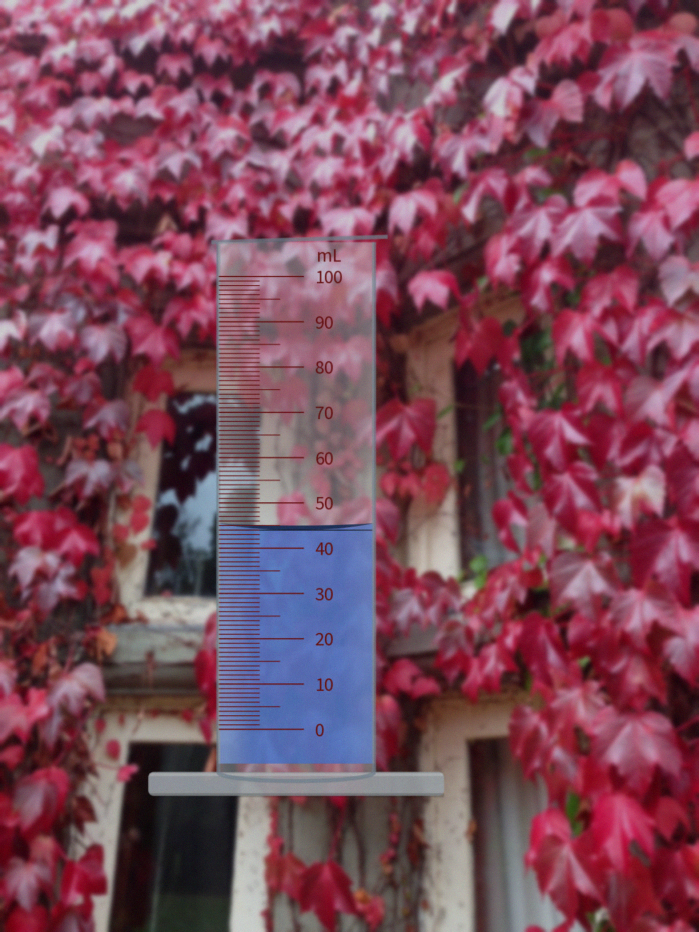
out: **44** mL
